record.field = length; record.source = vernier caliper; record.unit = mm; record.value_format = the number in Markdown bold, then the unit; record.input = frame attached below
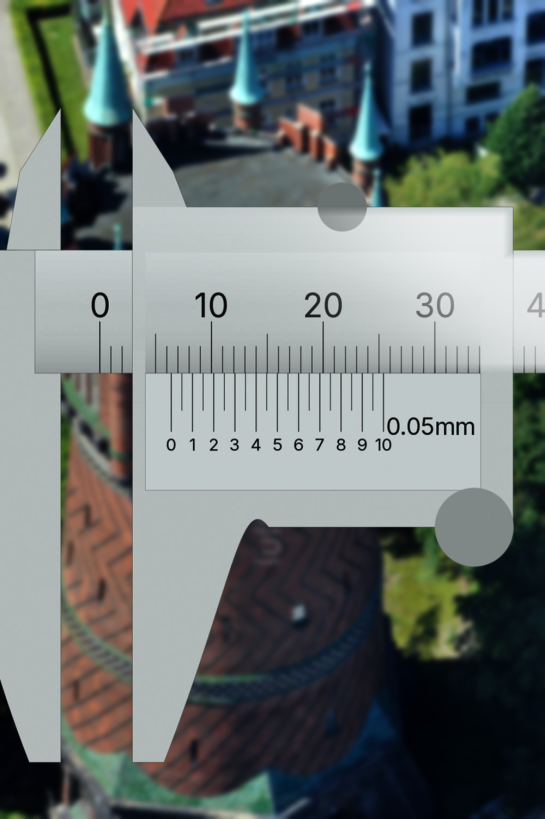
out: **6.4** mm
